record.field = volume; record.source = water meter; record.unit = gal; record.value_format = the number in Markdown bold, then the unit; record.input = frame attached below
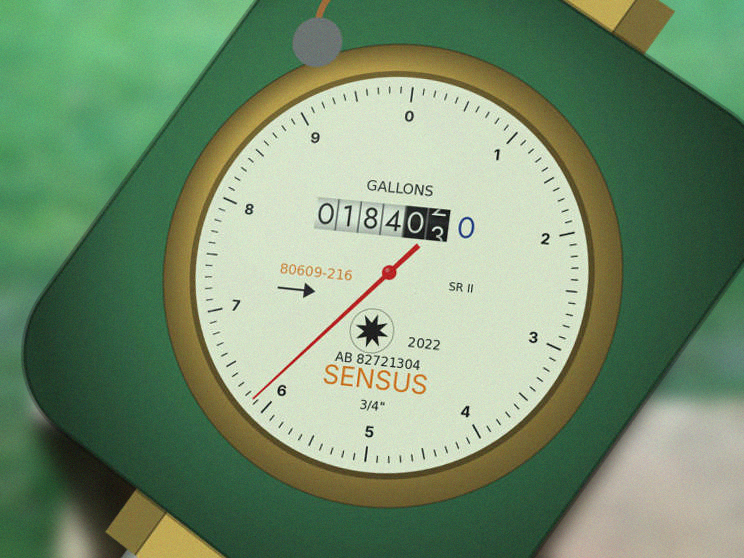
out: **184026.1** gal
